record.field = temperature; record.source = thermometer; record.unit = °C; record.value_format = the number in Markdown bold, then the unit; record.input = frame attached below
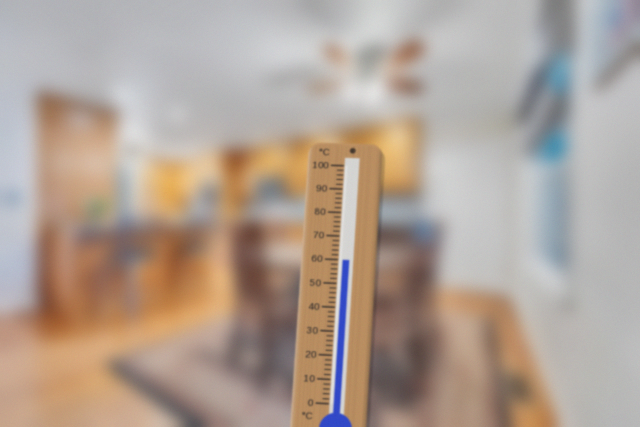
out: **60** °C
